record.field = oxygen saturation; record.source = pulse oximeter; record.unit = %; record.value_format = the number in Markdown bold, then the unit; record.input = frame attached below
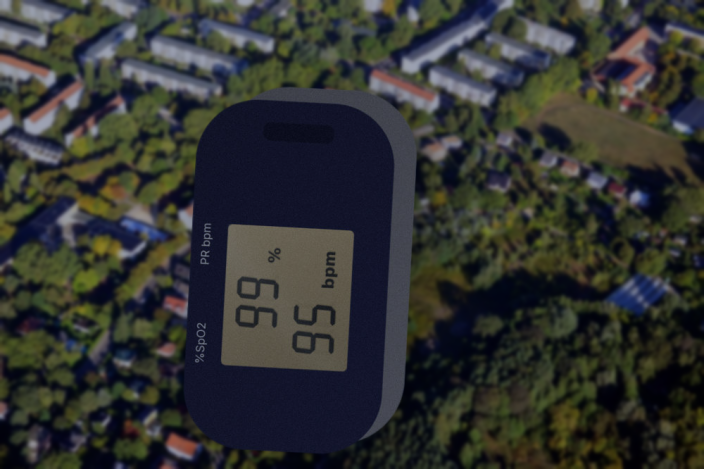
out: **99** %
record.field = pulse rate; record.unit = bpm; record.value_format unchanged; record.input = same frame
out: **95** bpm
